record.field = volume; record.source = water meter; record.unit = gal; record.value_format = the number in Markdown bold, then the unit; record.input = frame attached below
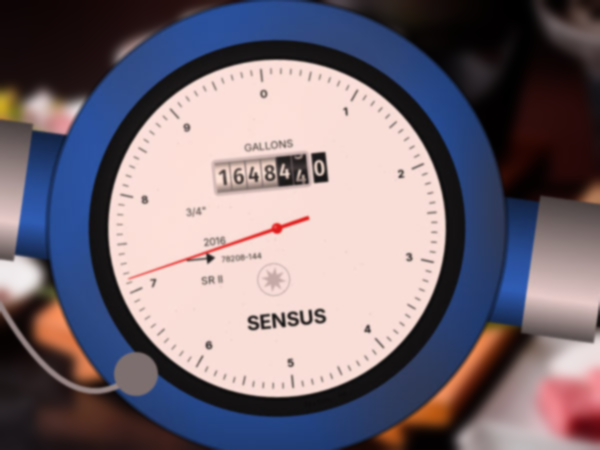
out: **1648437.1** gal
